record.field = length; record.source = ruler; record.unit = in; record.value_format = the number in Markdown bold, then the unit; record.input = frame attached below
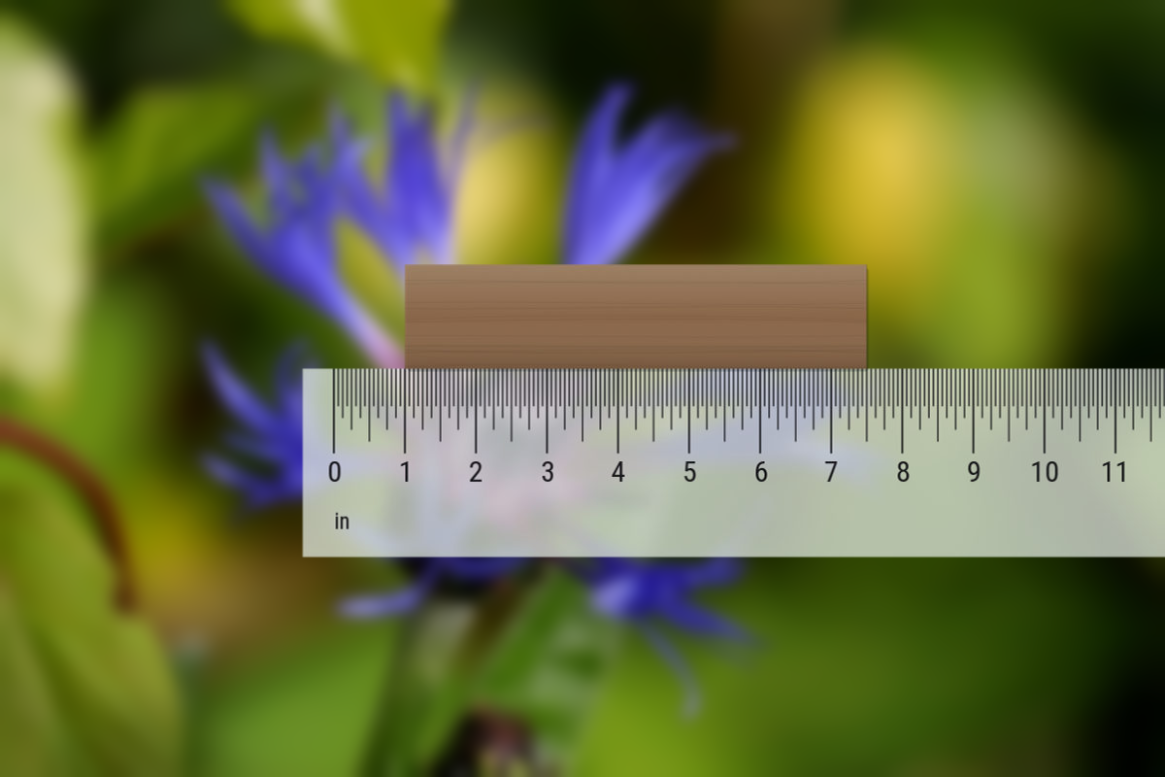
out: **6.5** in
